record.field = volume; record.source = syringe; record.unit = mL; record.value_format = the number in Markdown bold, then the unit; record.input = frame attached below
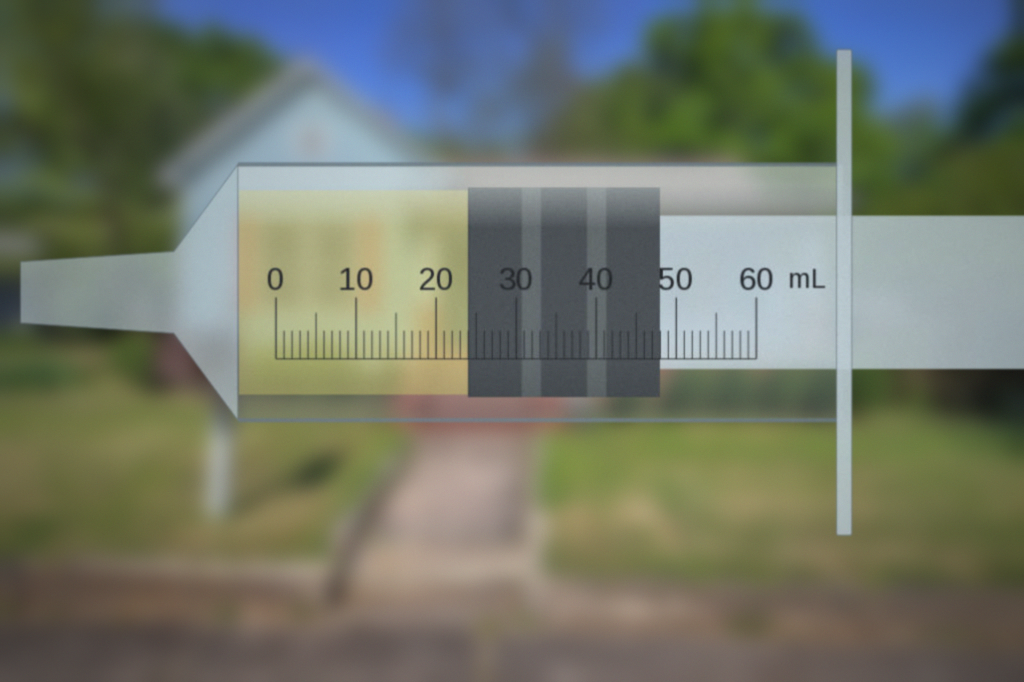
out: **24** mL
